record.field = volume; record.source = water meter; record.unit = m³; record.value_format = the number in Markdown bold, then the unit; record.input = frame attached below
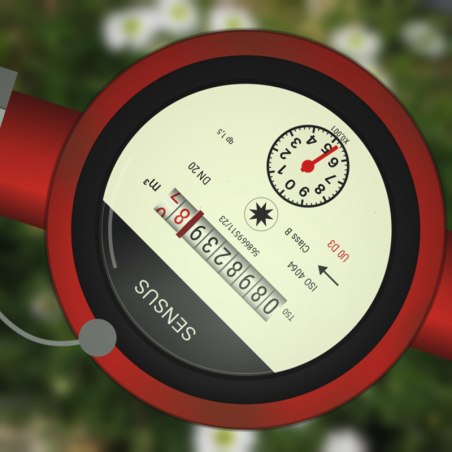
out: **898239.865** m³
